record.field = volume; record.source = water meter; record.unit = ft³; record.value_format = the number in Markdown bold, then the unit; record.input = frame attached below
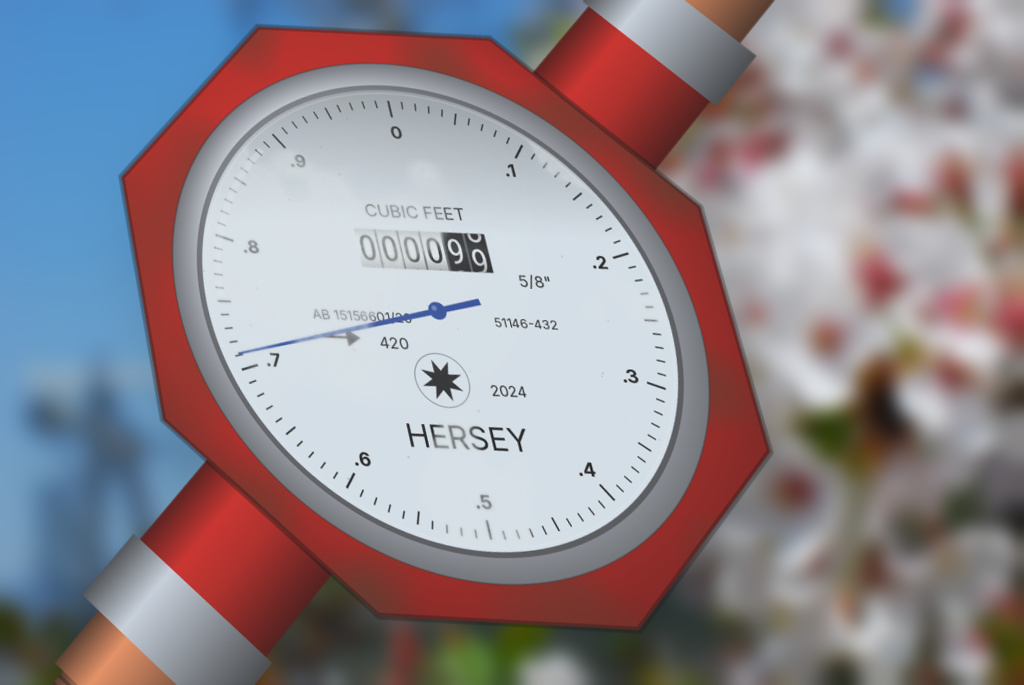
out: **98.71** ft³
